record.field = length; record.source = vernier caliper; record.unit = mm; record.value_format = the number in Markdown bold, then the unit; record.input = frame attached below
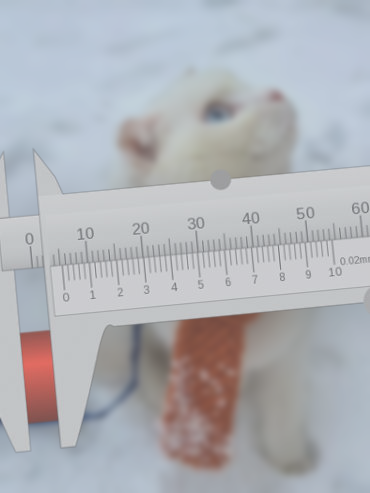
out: **5.4** mm
